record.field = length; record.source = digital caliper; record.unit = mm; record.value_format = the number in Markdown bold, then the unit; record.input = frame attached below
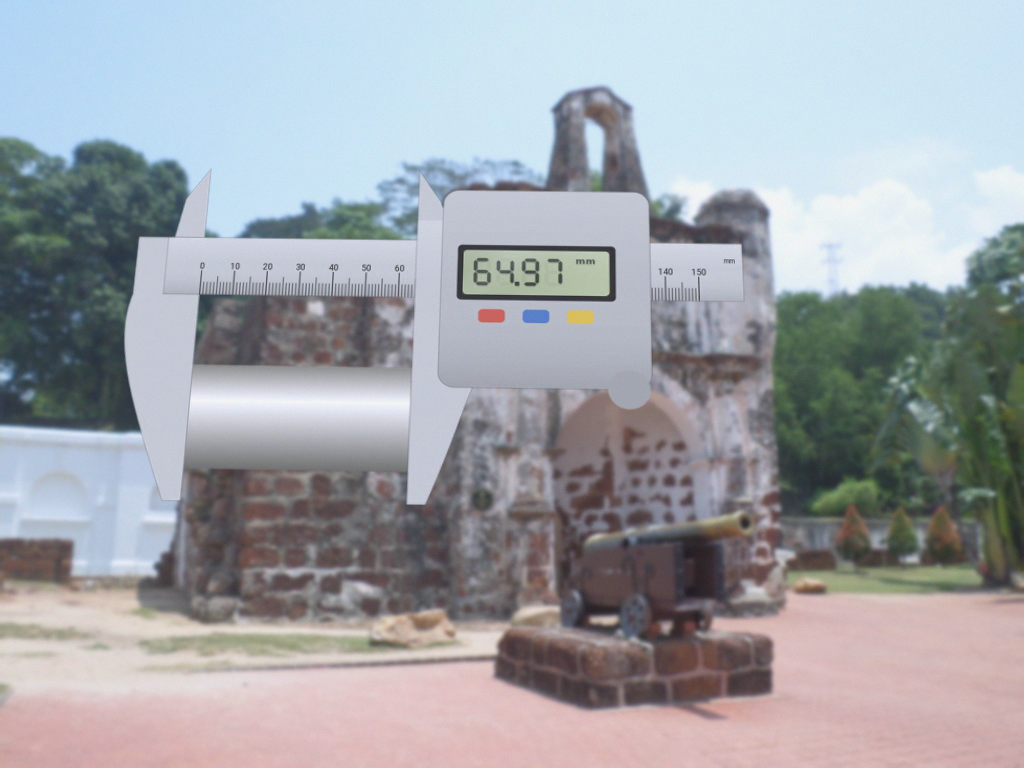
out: **64.97** mm
